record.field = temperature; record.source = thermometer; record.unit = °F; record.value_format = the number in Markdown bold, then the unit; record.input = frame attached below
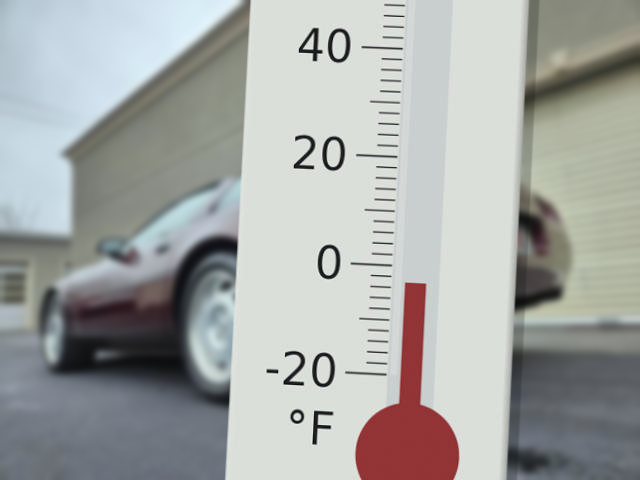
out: **-3** °F
